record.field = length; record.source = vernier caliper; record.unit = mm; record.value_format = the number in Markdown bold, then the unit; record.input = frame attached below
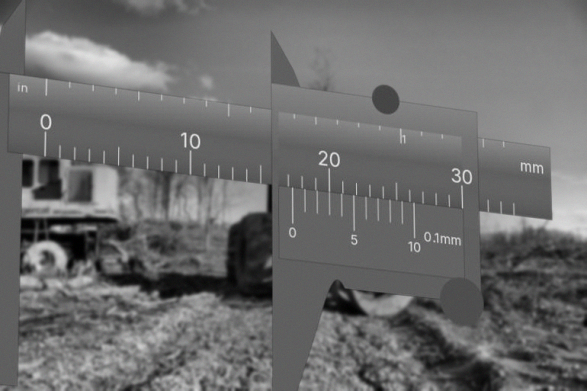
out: **17.3** mm
